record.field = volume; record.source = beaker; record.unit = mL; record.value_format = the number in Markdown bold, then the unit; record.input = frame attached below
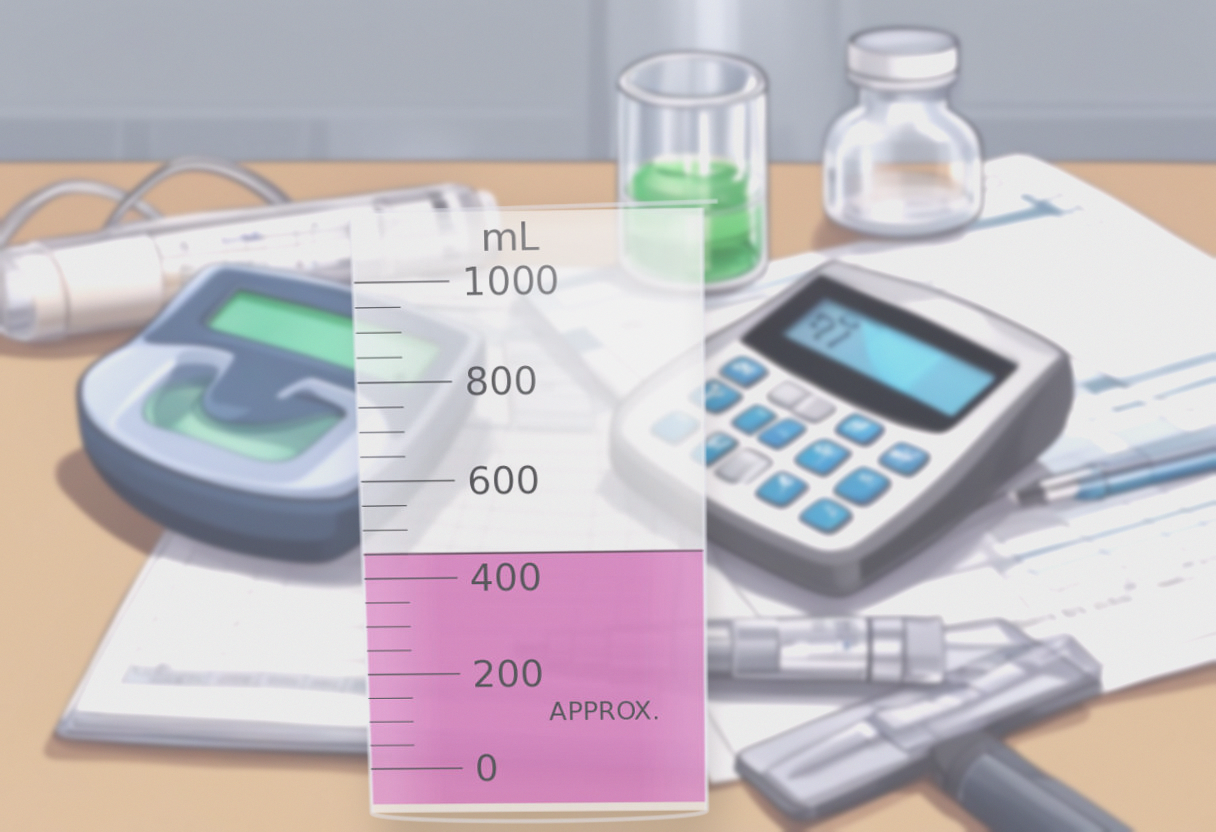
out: **450** mL
